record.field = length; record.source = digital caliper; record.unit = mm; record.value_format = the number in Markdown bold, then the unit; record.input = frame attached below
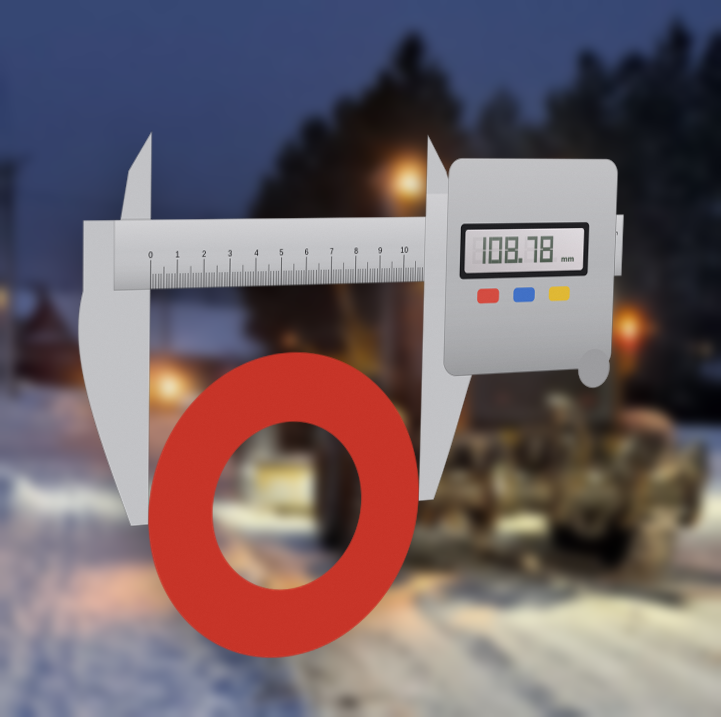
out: **108.78** mm
